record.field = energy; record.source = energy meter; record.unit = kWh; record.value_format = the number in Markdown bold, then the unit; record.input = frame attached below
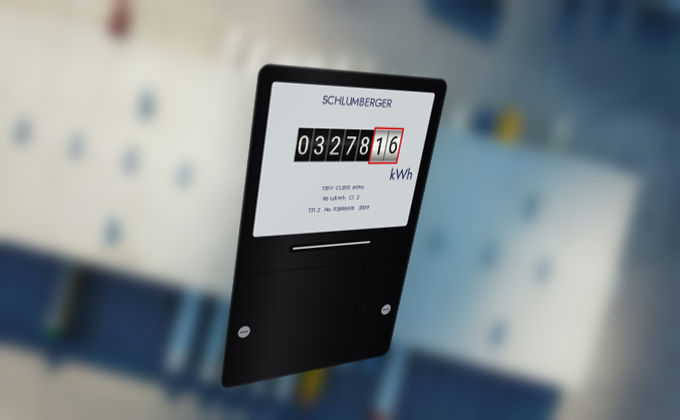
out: **3278.16** kWh
